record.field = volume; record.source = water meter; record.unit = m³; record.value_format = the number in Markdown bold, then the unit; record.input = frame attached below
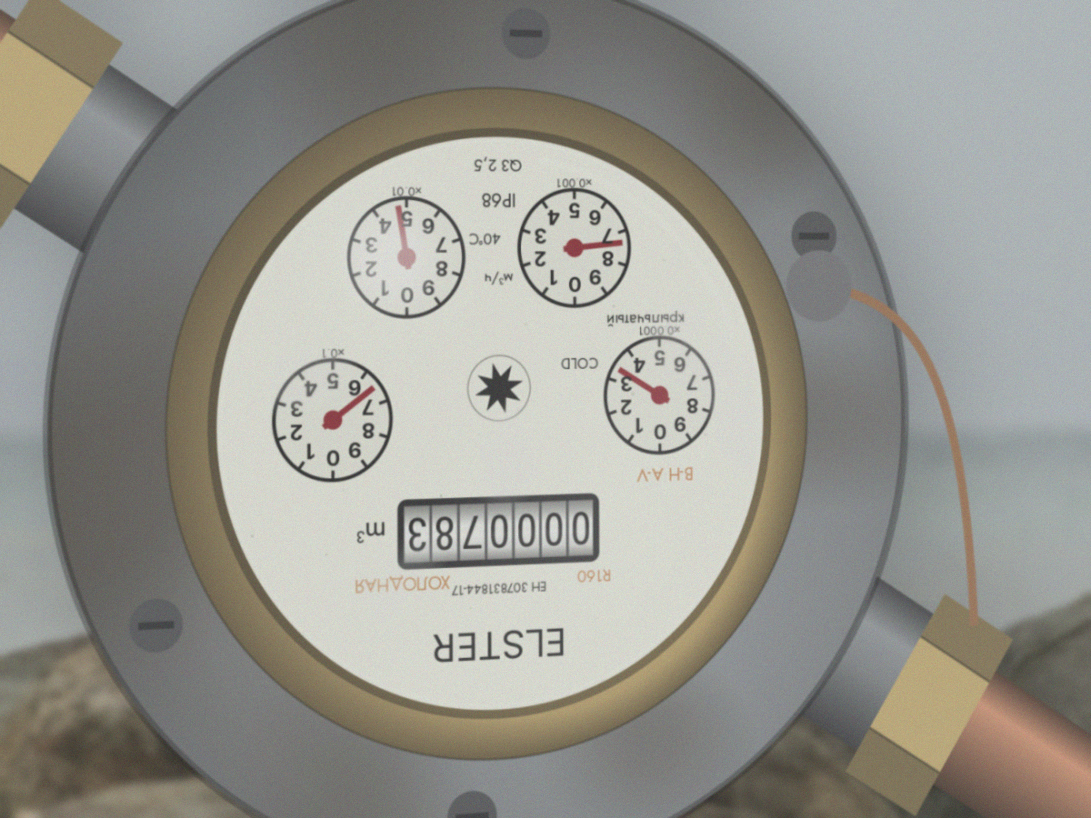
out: **783.6473** m³
